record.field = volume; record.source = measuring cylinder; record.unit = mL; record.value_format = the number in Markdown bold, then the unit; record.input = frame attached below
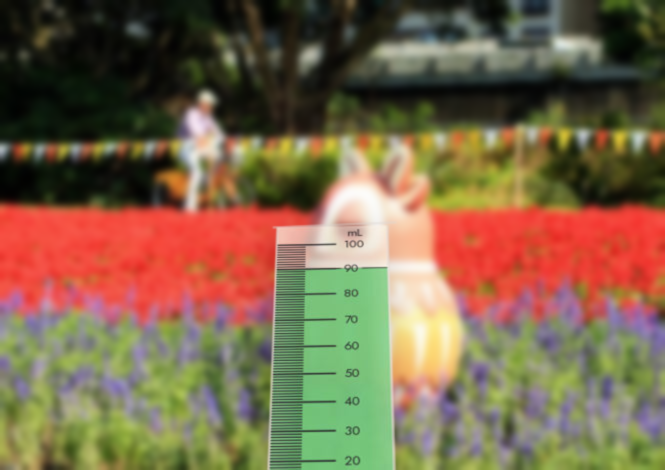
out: **90** mL
